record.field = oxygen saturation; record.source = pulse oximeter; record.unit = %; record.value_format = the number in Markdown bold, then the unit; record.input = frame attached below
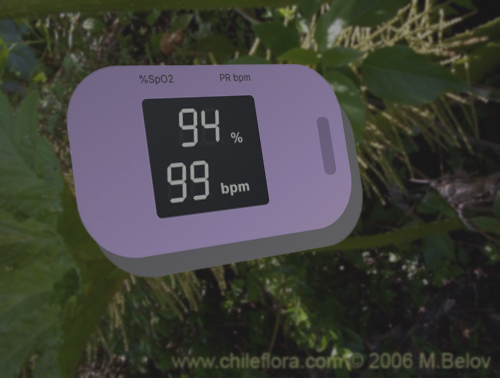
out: **94** %
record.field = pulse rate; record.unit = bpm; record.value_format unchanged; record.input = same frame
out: **99** bpm
